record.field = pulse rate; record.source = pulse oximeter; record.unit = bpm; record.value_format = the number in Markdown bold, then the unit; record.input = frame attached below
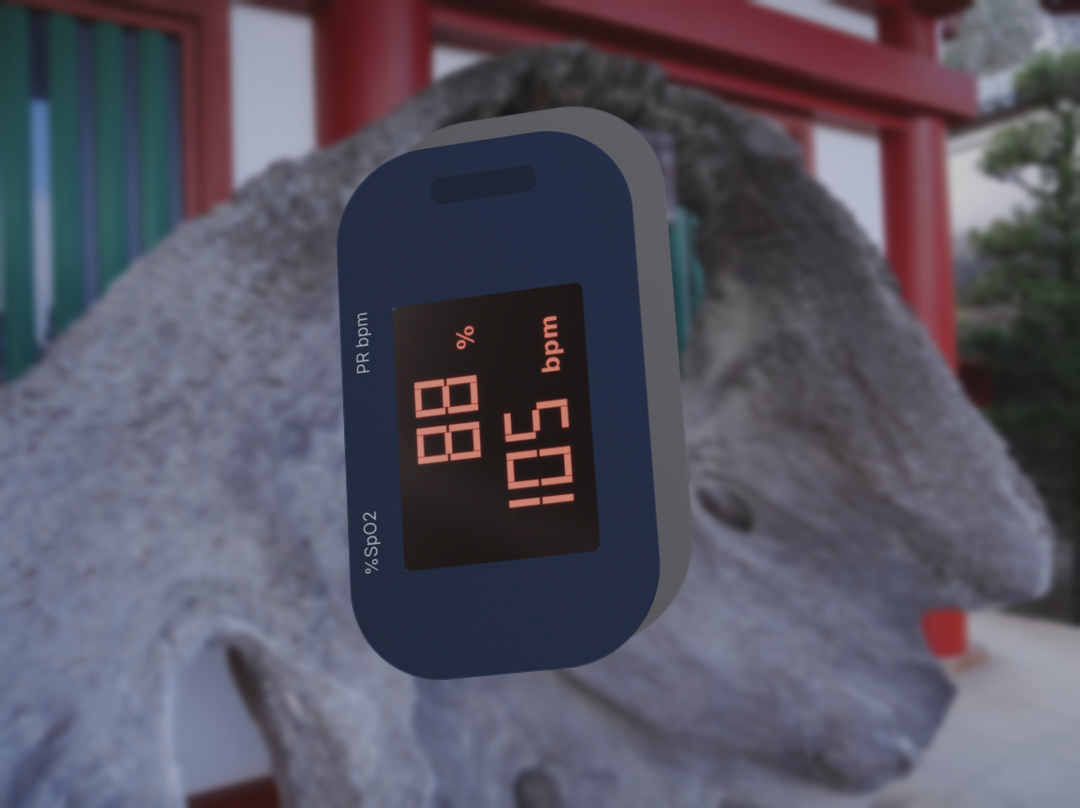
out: **105** bpm
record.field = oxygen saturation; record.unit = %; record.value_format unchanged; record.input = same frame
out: **88** %
